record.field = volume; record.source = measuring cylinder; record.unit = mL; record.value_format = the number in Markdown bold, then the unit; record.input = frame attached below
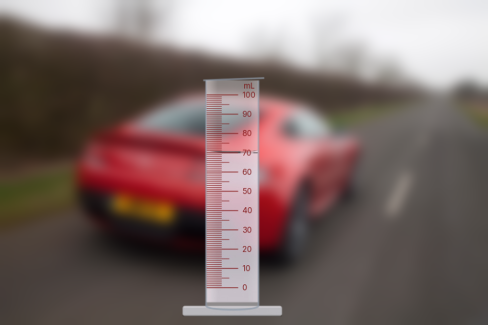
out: **70** mL
